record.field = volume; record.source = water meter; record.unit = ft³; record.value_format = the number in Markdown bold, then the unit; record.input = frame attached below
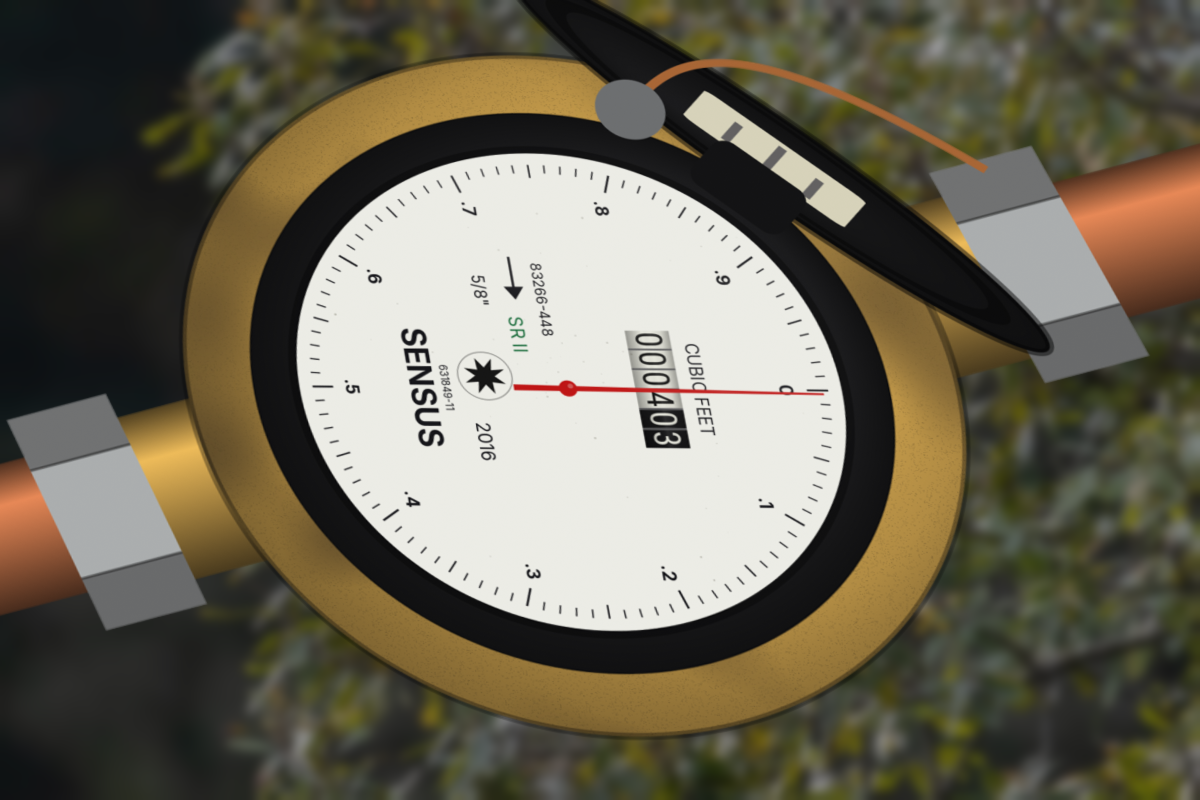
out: **403.00** ft³
